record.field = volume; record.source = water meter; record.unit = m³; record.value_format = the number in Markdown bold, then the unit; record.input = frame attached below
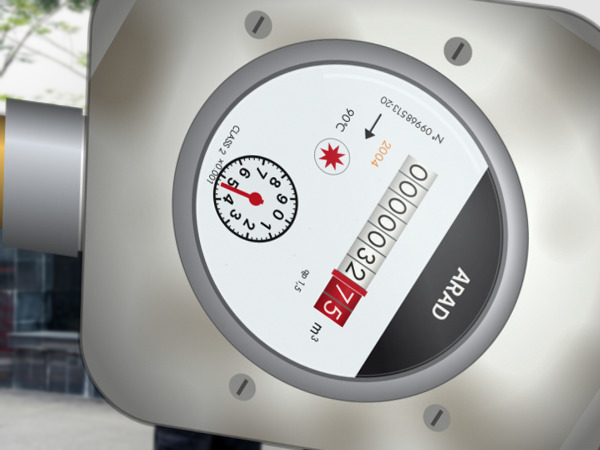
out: **32.754** m³
